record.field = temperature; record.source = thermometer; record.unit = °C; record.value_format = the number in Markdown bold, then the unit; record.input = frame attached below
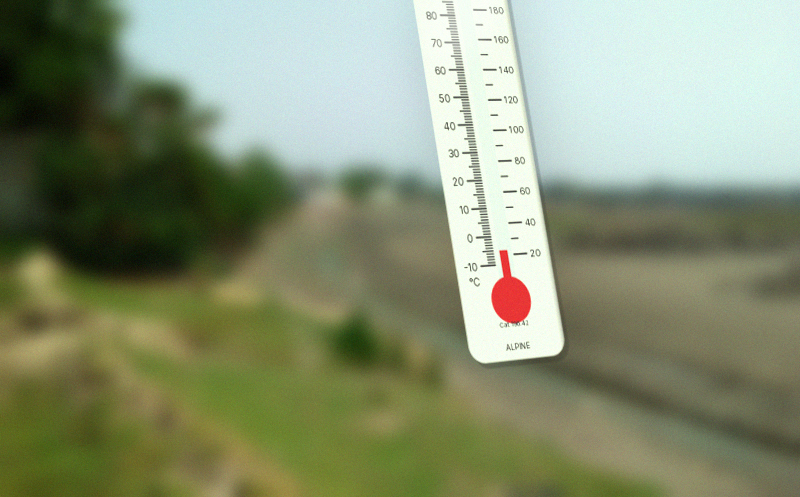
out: **-5** °C
